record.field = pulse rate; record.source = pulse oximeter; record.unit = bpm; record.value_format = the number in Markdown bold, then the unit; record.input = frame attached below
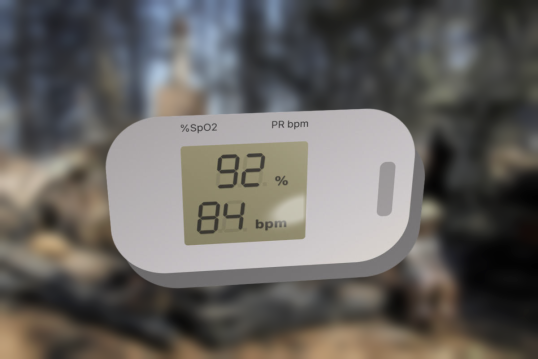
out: **84** bpm
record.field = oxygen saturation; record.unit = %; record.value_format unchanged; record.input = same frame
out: **92** %
